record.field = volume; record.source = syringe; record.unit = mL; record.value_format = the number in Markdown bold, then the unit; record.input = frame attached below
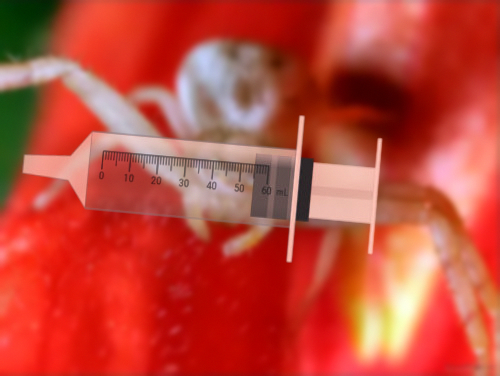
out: **55** mL
